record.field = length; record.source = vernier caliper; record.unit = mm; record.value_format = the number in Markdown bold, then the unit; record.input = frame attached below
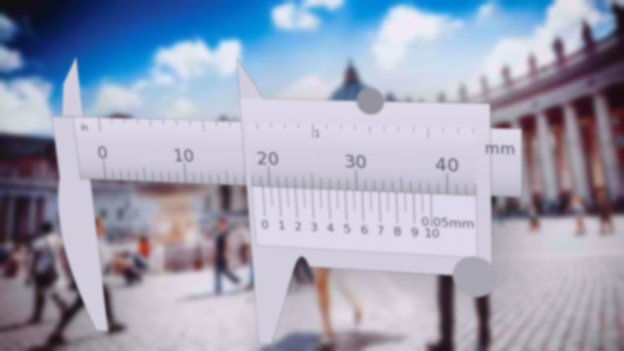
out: **19.2** mm
